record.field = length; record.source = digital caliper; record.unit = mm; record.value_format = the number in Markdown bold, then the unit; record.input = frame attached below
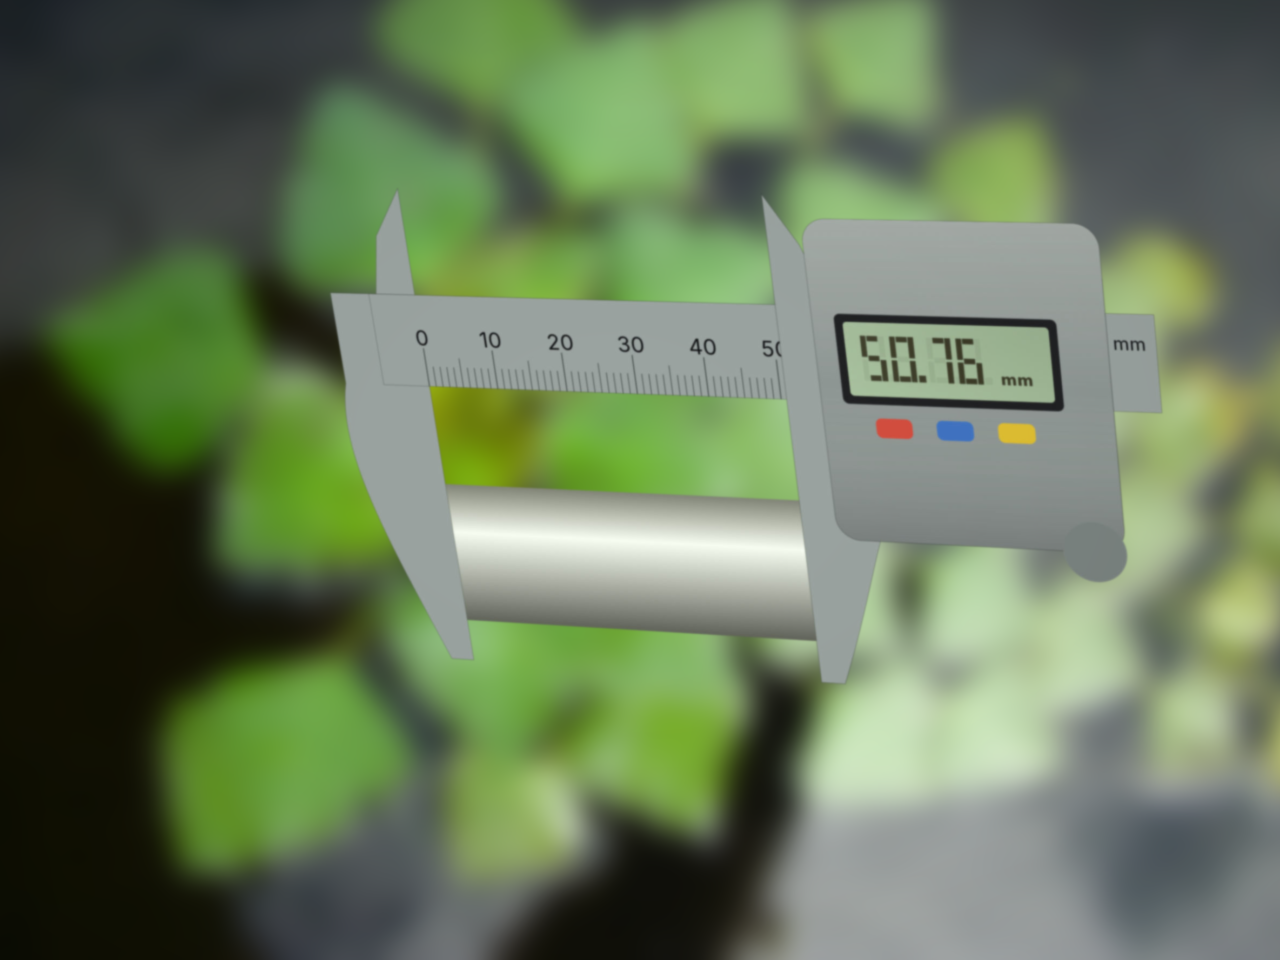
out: **50.76** mm
